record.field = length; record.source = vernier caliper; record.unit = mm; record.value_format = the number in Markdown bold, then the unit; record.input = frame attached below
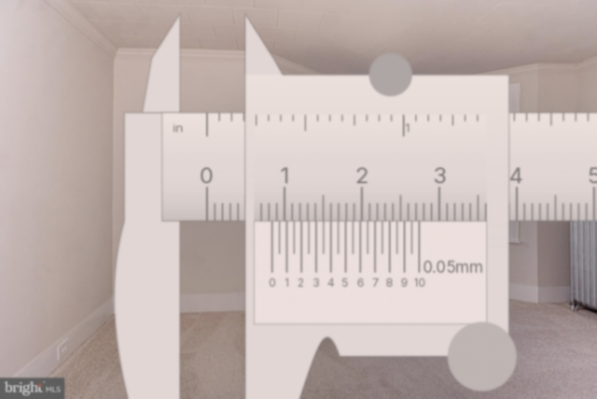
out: **8.4** mm
